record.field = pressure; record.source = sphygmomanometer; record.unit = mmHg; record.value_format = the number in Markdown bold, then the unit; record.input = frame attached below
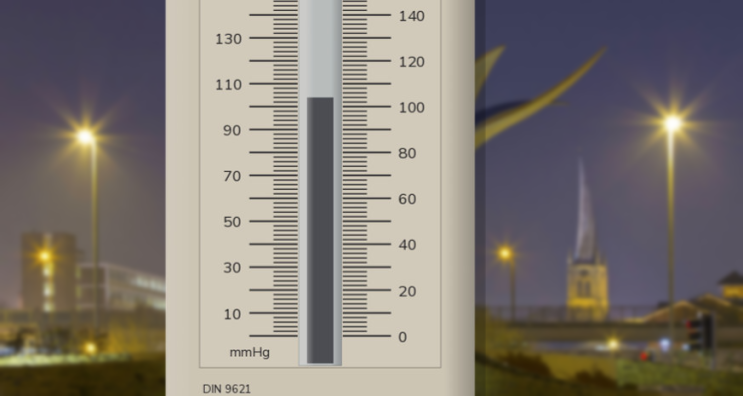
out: **104** mmHg
